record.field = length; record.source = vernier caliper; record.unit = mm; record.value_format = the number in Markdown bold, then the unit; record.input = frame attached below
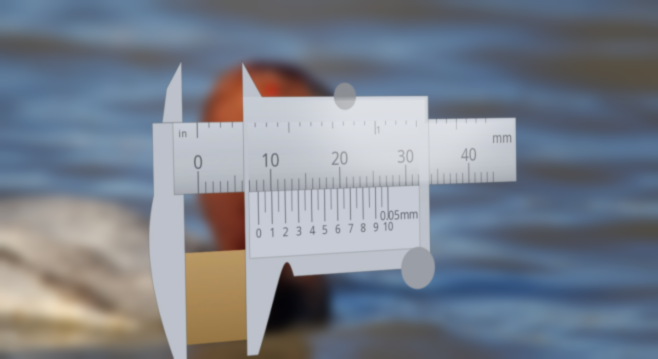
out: **8.2** mm
